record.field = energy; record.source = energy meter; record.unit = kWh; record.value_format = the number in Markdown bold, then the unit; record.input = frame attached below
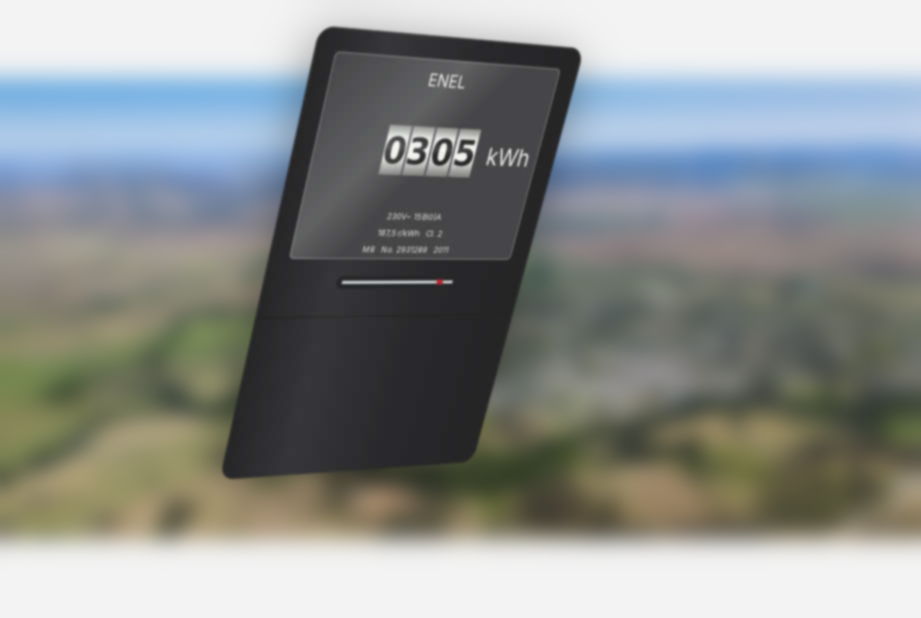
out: **305** kWh
